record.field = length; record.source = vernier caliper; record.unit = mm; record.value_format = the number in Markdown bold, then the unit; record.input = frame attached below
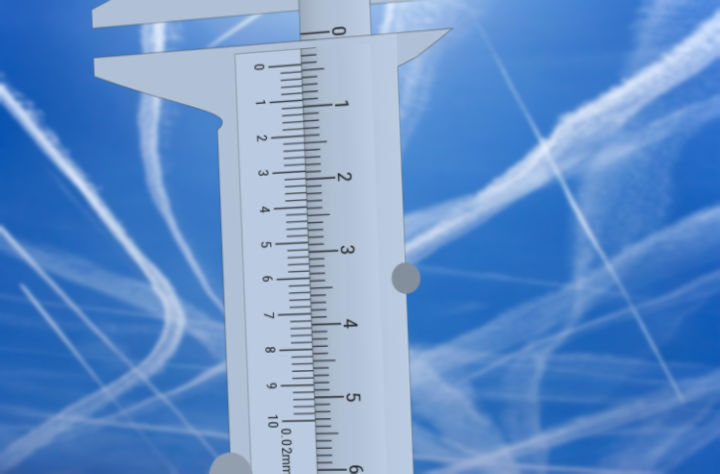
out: **4.2** mm
